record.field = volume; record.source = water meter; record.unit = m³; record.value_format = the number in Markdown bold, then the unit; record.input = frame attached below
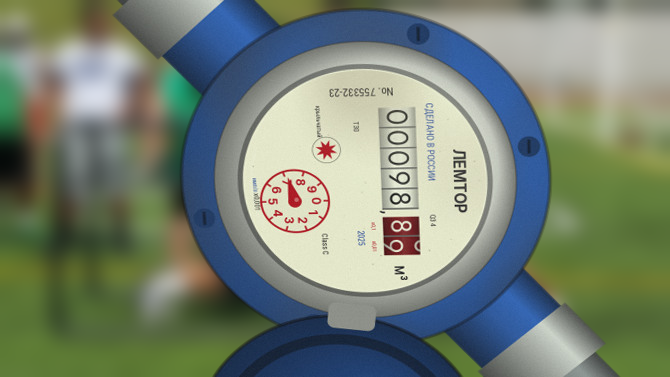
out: **98.887** m³
